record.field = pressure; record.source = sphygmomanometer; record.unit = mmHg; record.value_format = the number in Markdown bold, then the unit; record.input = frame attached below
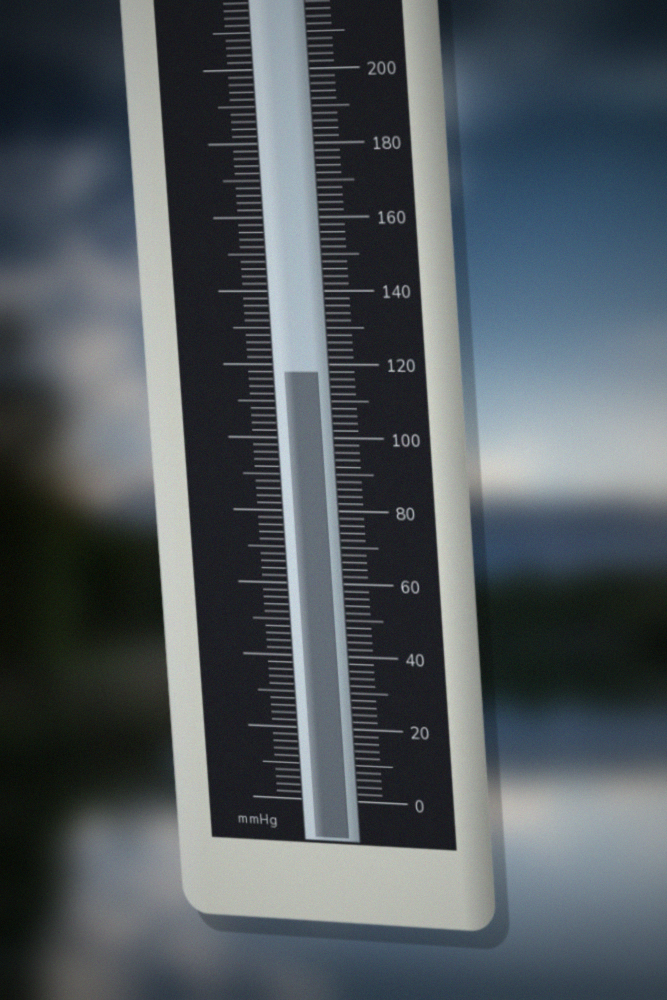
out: **118** mmHg
